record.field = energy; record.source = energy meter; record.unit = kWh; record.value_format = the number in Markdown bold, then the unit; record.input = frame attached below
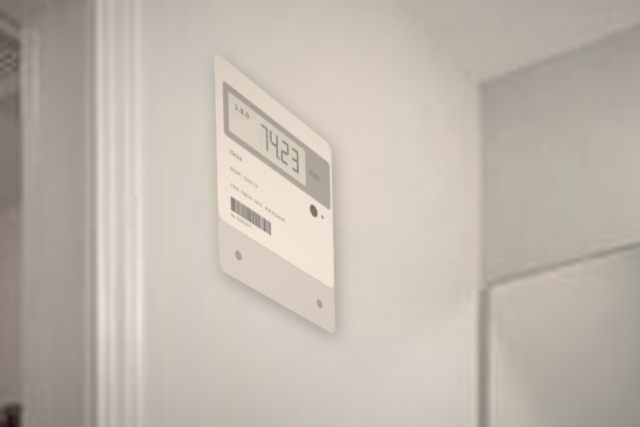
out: **74.23** kWh
